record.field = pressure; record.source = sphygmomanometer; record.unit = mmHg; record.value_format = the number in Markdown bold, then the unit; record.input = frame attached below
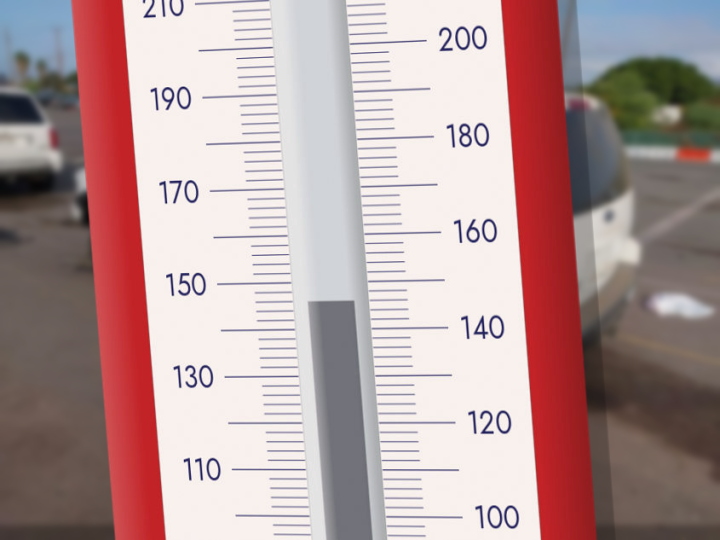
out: **146** mmHg
